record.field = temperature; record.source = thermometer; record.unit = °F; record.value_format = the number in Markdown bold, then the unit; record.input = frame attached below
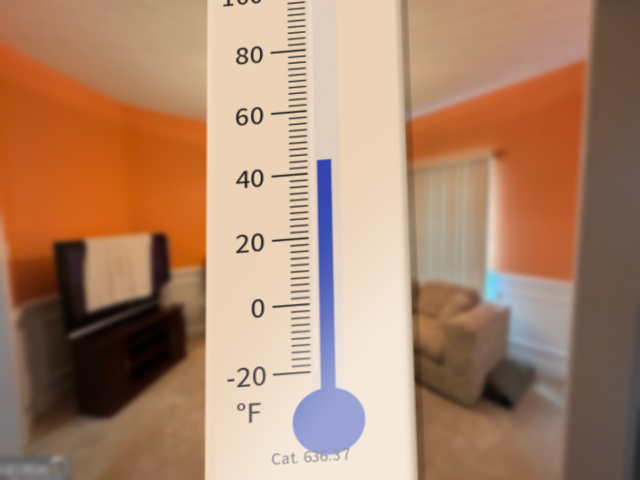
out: **44** °F
